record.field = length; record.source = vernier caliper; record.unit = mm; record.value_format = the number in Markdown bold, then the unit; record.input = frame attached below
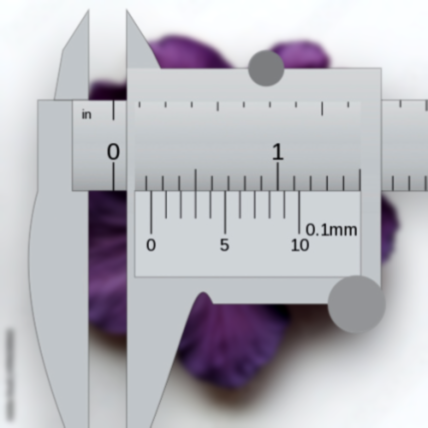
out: **2.3** mm
